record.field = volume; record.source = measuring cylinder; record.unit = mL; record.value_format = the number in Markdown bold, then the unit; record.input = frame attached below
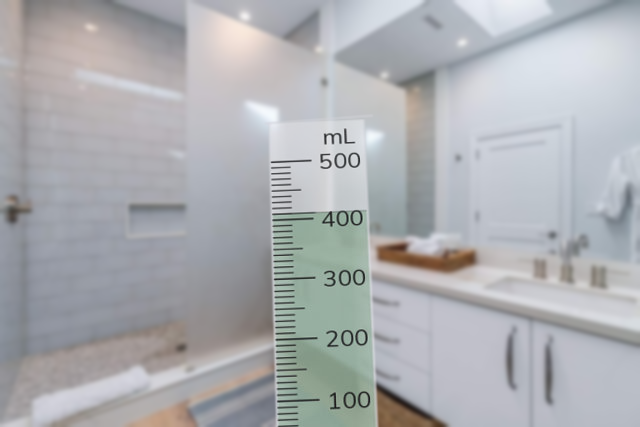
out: **410** mL
